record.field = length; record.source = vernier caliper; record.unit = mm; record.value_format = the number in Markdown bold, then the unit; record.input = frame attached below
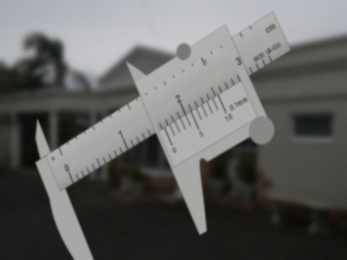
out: **16.4** mm
